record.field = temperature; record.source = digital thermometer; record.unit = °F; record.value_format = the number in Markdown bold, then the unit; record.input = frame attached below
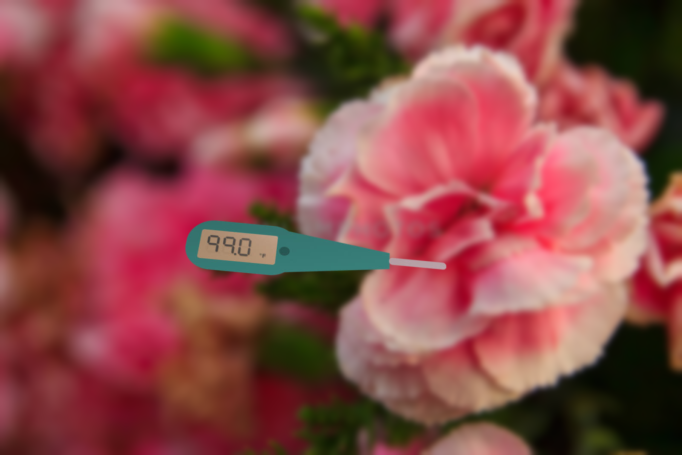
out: **99.0** °F
